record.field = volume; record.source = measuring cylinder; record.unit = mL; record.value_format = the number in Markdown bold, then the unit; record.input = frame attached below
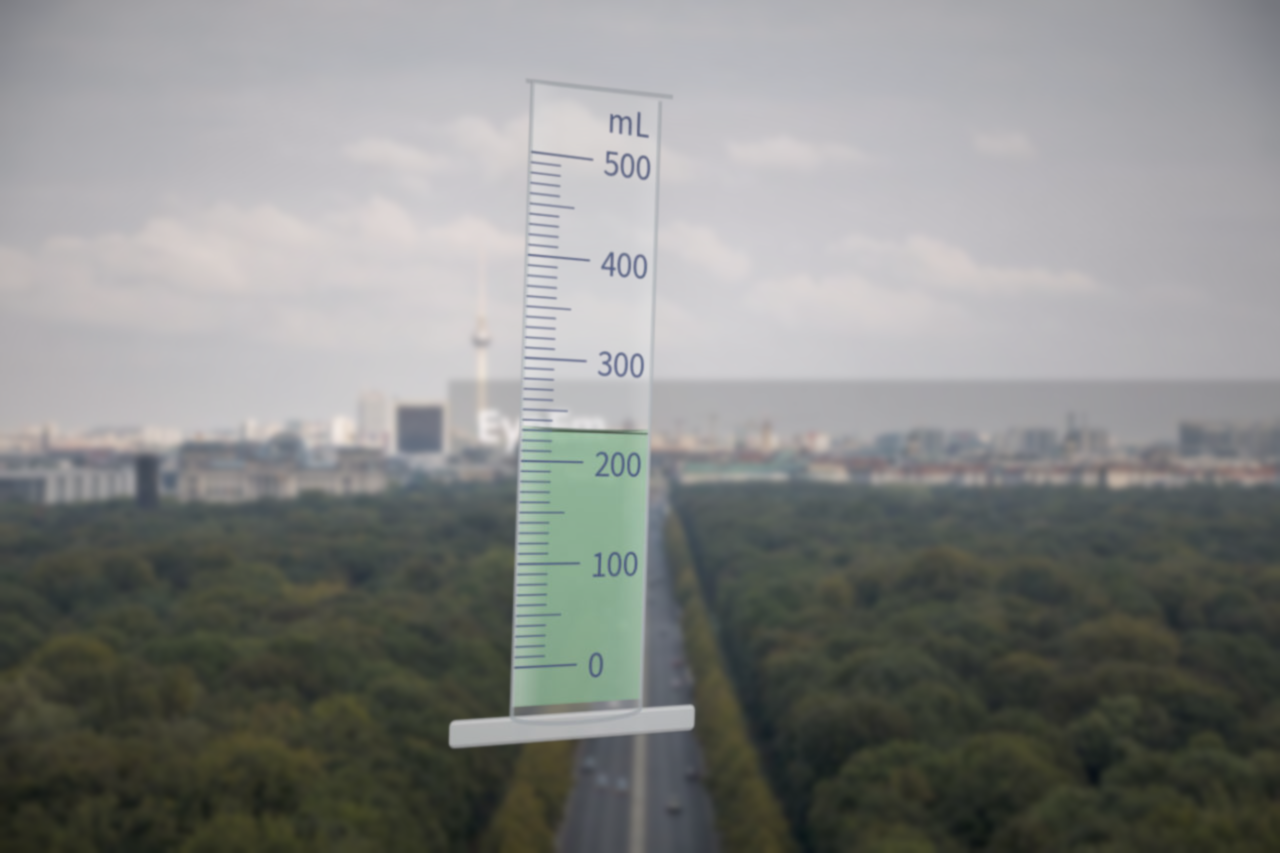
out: **230** mL
